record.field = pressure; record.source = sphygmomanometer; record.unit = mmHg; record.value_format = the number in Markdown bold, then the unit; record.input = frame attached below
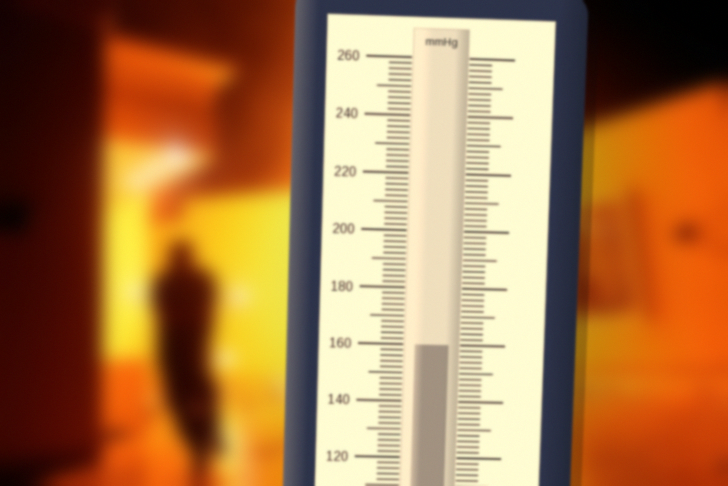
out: **160** mmHg
